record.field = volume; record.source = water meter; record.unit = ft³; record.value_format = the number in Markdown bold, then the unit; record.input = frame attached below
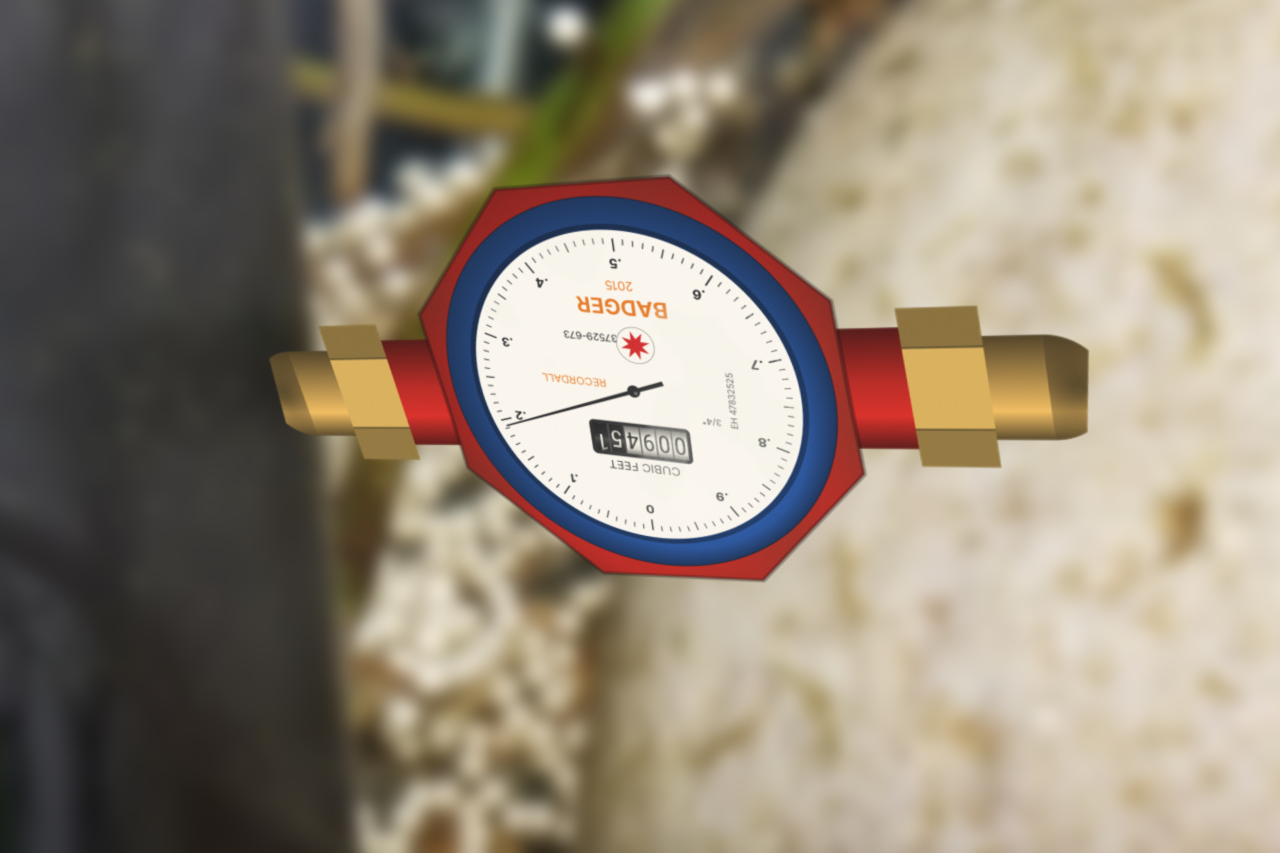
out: **9451.19** ft³
